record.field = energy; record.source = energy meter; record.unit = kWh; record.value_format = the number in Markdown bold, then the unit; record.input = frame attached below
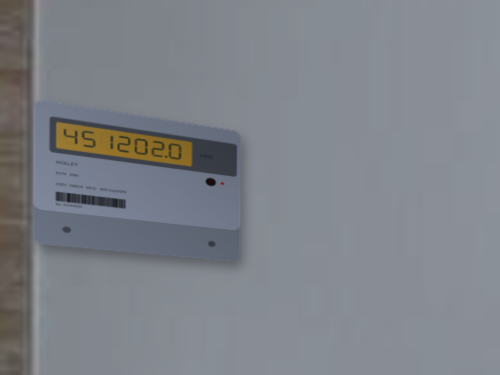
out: **451202.0** kWh
